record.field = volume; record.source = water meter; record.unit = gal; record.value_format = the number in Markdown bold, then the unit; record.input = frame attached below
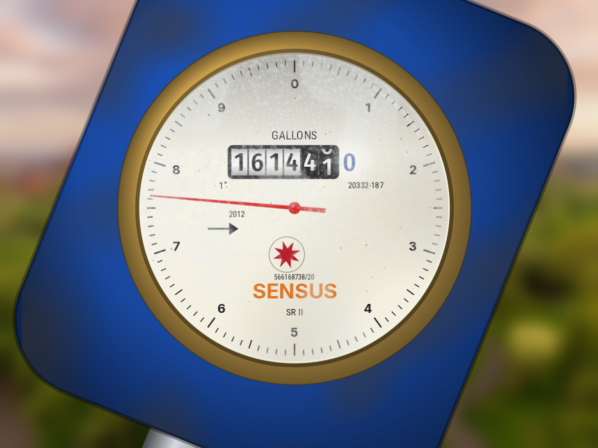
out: **1614407.6** gal
